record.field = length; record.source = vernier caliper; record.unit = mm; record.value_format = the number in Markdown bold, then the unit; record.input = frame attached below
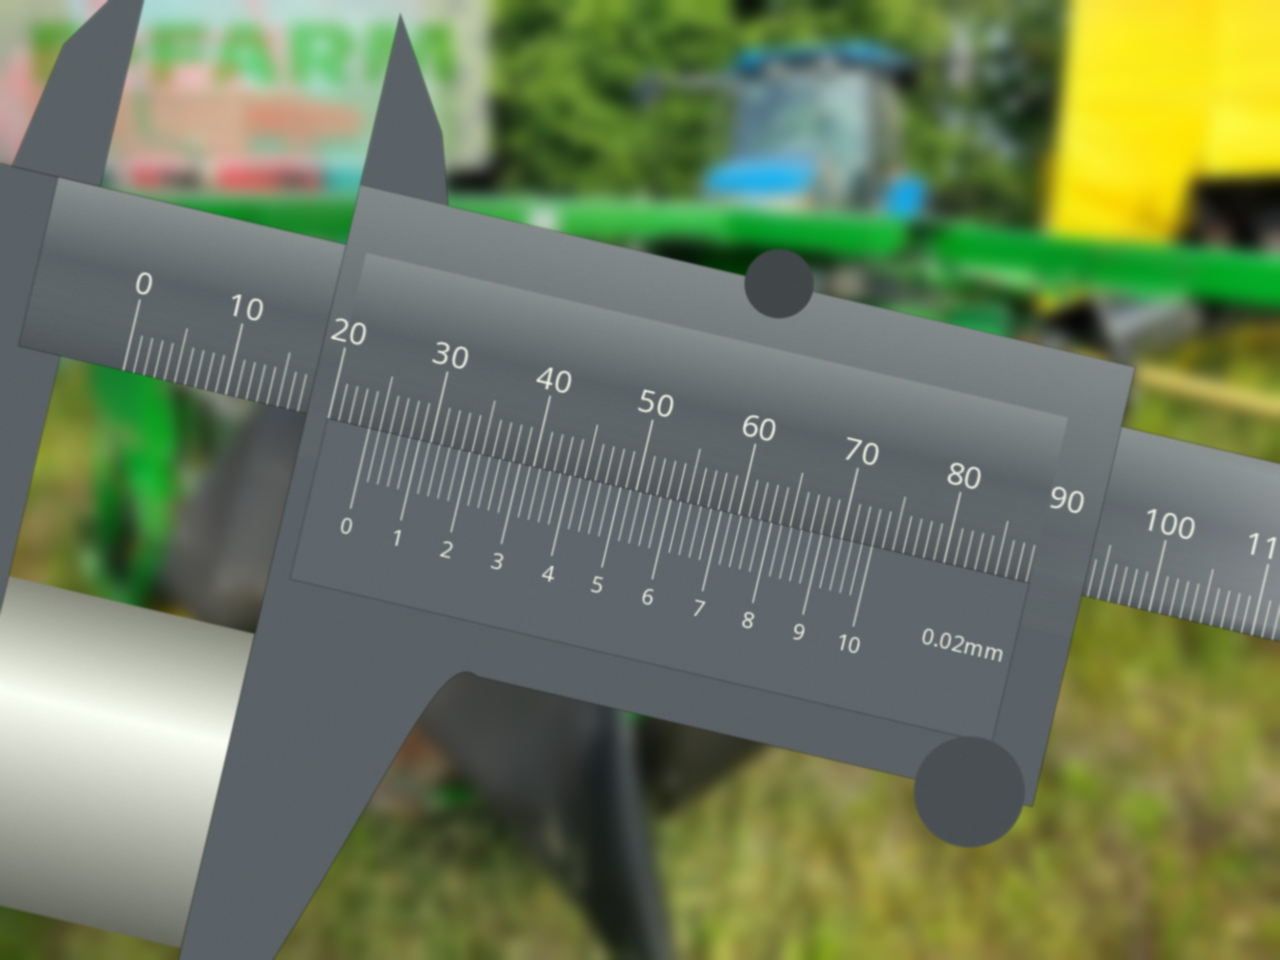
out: **24.0** mm
